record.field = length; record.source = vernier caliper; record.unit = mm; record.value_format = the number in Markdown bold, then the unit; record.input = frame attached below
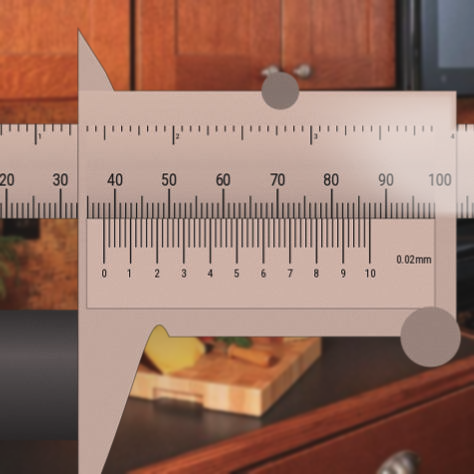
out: **38.0** mm
